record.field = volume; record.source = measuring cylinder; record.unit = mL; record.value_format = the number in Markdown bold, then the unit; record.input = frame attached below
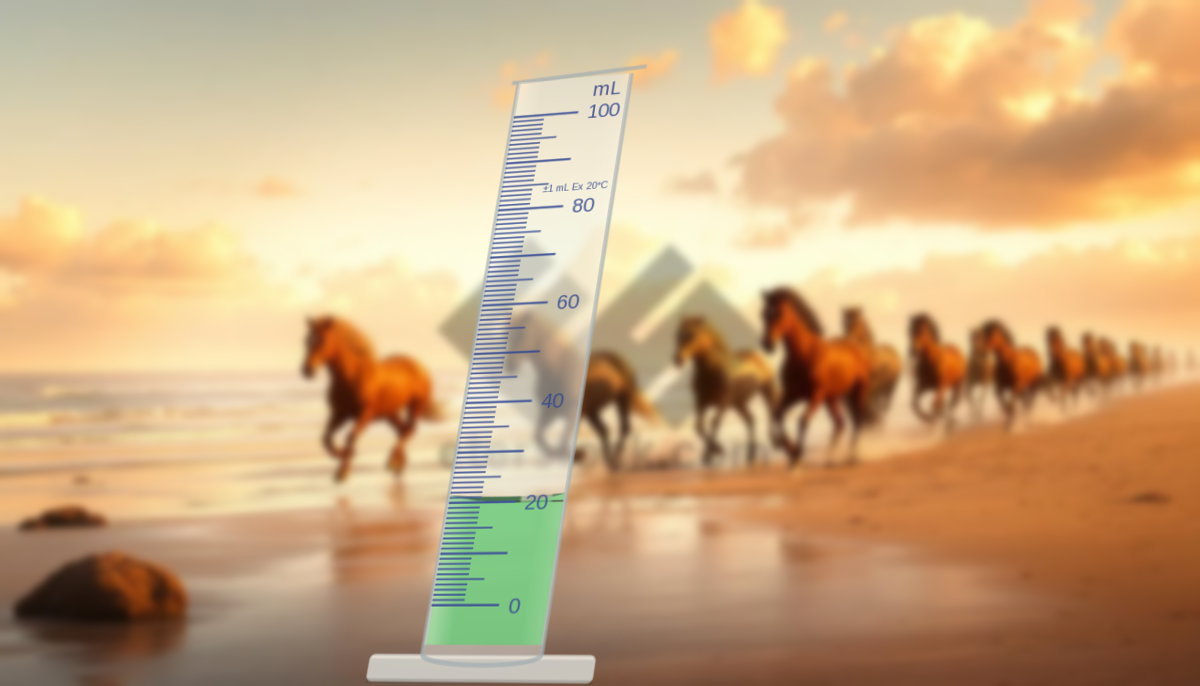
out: **20** mL
